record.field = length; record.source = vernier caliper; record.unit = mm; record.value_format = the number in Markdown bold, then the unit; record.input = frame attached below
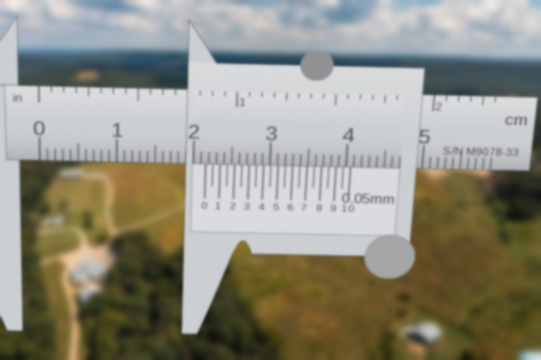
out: **21.6** mm
